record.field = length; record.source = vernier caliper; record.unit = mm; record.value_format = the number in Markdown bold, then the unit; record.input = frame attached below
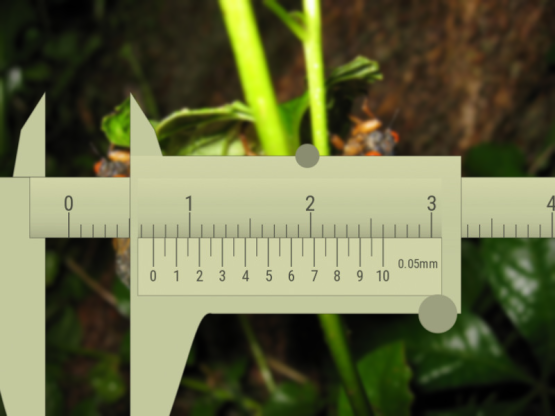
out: **7.0** mm
